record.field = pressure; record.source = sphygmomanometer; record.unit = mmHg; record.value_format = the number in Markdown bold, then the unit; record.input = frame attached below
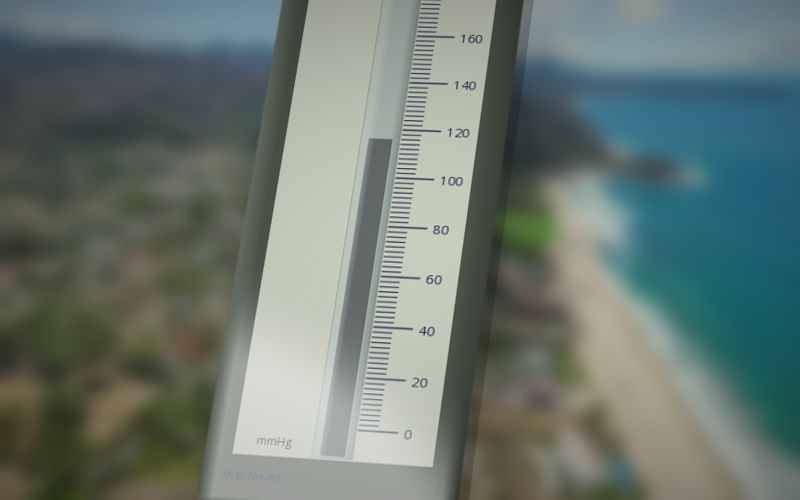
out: **116** mmHg
